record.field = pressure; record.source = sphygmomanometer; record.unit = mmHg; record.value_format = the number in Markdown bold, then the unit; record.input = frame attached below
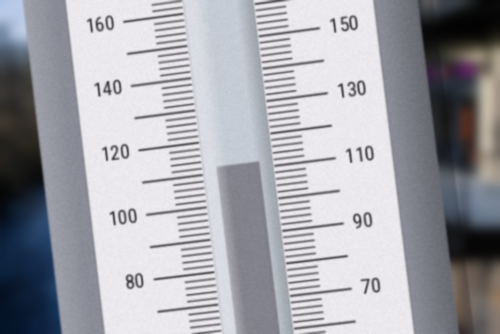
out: **112** mmHg
